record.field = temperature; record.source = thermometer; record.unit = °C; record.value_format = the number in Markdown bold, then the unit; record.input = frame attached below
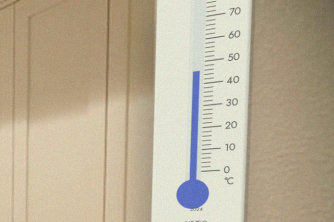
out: **46** °C
